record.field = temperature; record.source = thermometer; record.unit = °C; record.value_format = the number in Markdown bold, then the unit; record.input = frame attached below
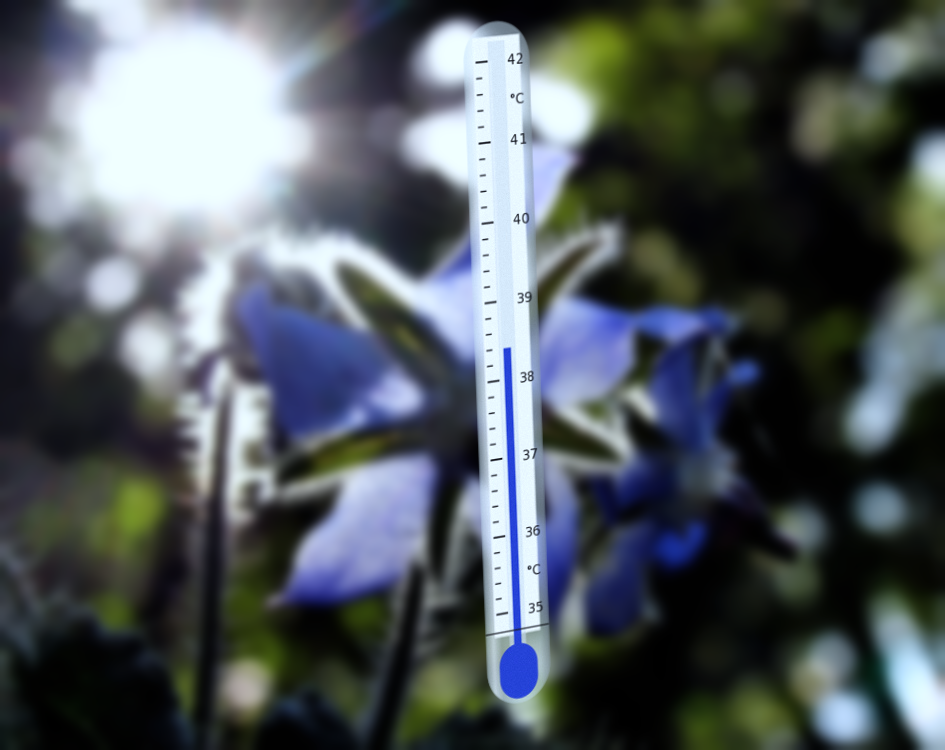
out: **38.4** °C
